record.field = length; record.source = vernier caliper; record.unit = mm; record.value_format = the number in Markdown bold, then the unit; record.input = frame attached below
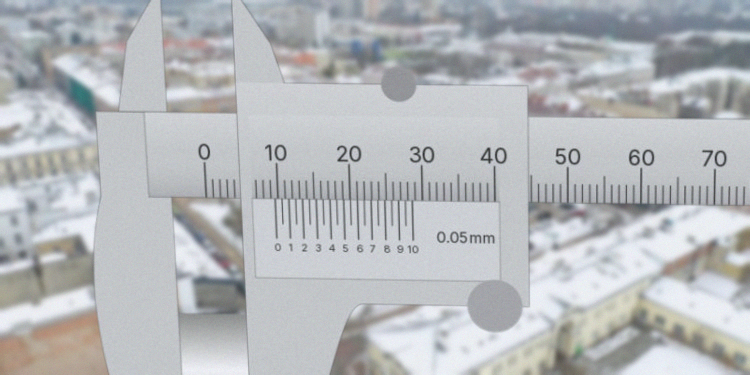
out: **9.6** mm
